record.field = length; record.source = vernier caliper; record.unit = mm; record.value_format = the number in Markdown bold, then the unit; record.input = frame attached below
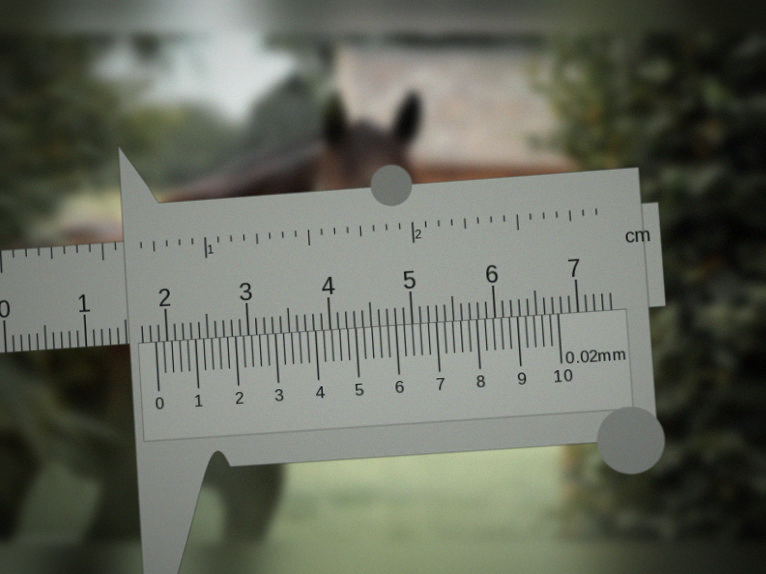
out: **18.6** mm
